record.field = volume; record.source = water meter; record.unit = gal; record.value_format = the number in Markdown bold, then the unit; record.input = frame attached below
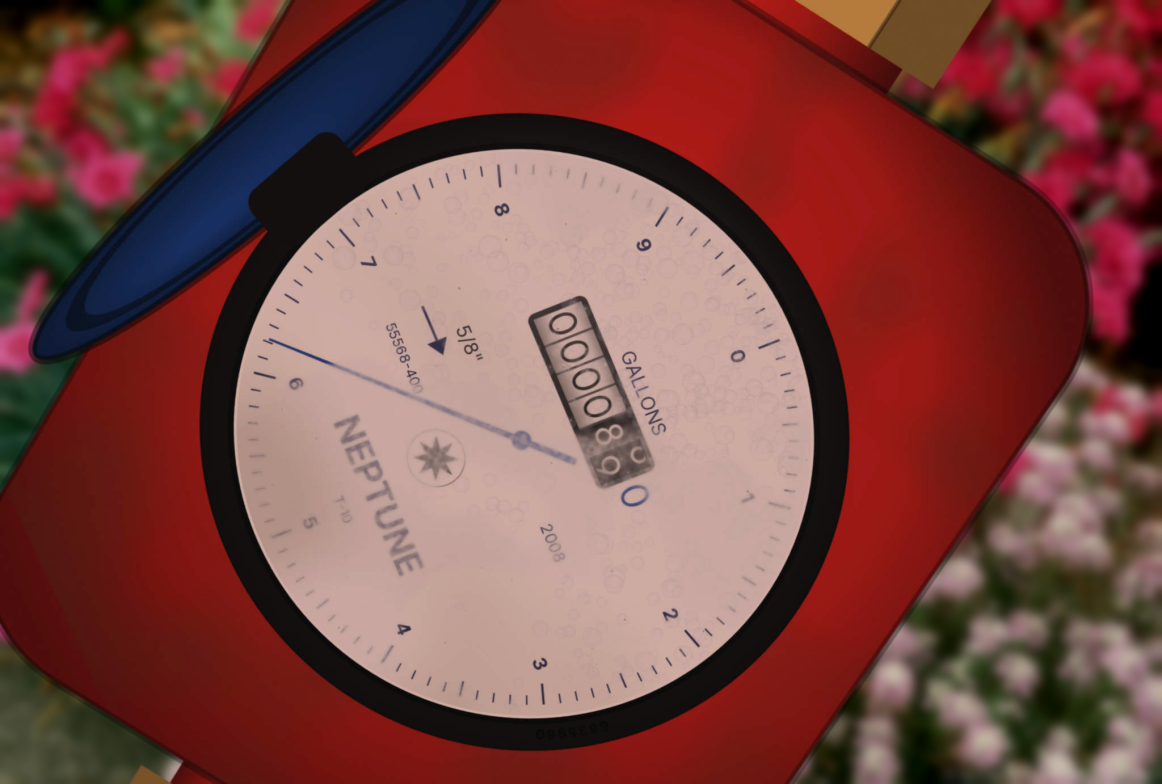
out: **886.2** gal
